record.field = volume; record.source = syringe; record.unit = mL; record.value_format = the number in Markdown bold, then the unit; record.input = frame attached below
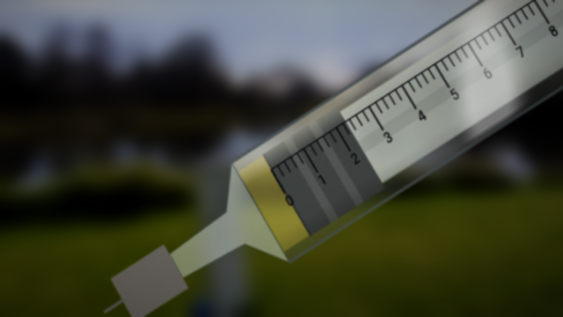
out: **0** mL
